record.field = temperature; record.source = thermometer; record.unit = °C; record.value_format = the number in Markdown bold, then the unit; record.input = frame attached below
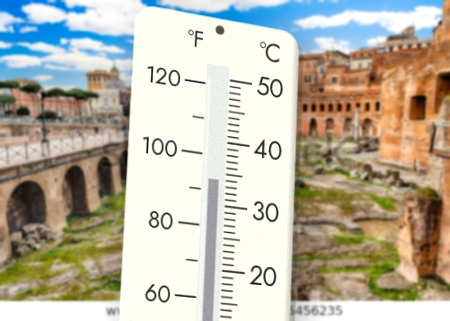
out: **34** °C
